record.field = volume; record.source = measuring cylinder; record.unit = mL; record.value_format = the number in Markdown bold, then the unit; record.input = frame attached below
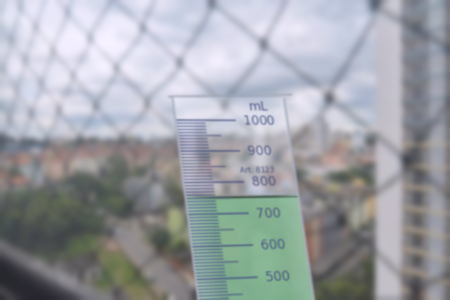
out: **750** mL
